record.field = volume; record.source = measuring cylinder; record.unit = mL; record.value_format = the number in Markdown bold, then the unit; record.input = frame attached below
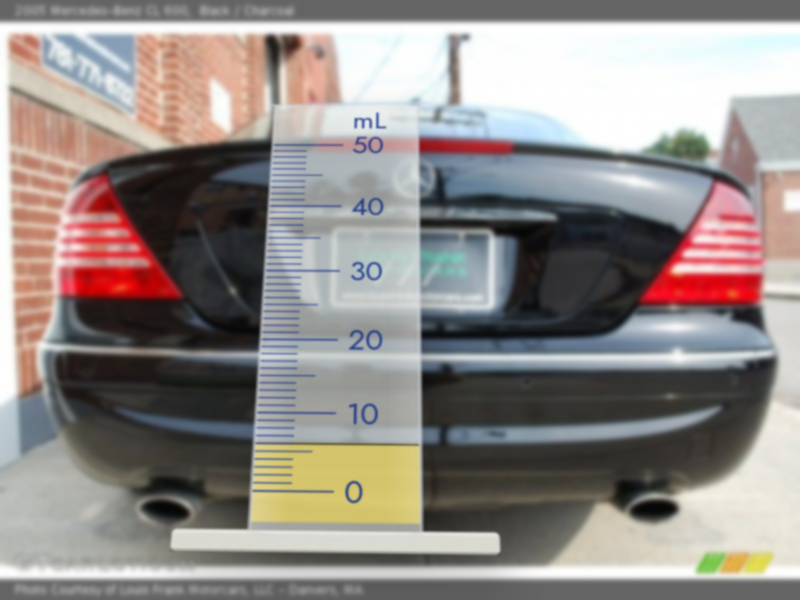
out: **6** mL
